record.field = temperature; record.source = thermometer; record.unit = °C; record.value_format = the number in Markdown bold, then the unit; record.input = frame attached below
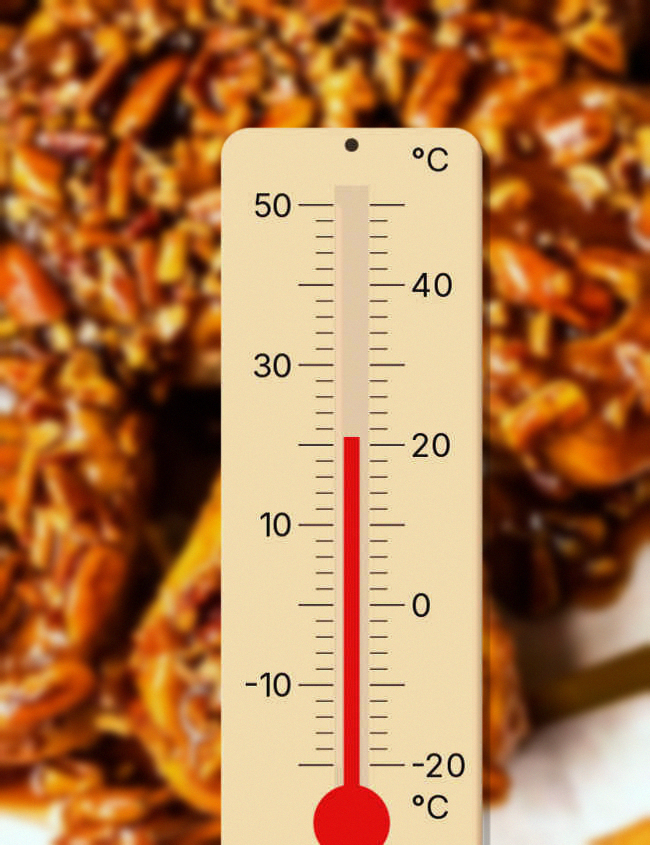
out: **21** °C
